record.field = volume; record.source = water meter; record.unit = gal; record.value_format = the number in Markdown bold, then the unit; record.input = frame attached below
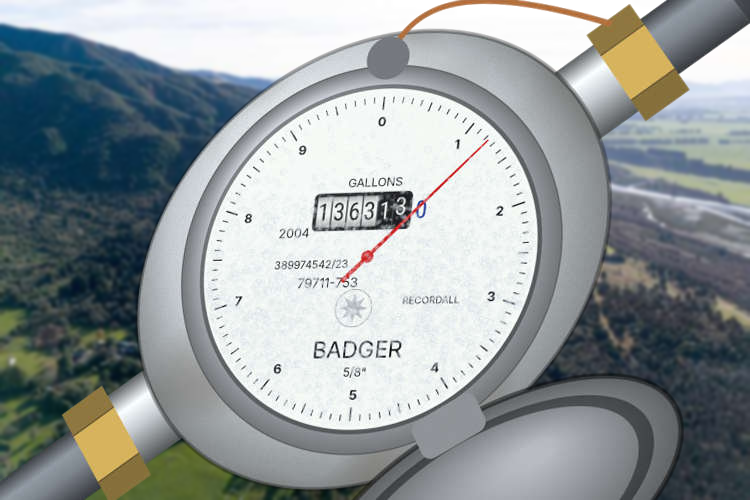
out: **1363131.2** gal
